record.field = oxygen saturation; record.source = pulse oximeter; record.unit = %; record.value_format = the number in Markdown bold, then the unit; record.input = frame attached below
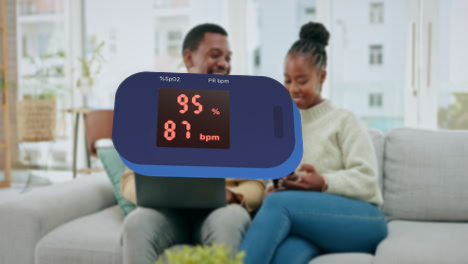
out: **95** %
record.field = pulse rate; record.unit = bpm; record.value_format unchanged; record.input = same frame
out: **87** bpm
